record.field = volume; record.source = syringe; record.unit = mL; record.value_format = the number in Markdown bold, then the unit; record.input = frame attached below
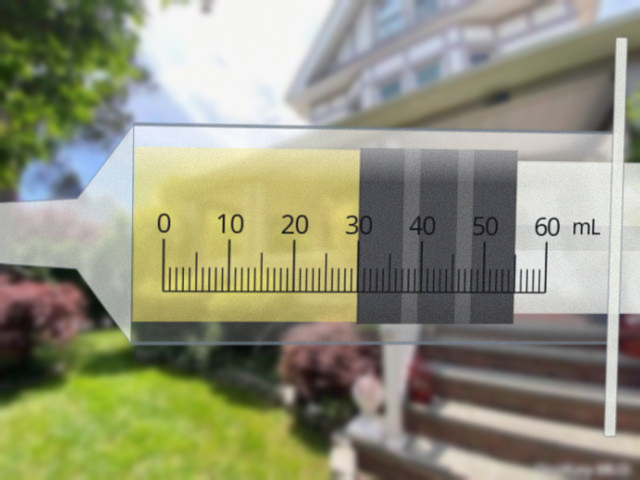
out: **30** mL
